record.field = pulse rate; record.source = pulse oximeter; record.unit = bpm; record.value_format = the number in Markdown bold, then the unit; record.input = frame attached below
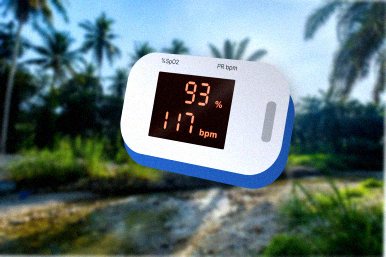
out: **117** bpm
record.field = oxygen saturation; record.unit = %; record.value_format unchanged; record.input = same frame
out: **93** %
